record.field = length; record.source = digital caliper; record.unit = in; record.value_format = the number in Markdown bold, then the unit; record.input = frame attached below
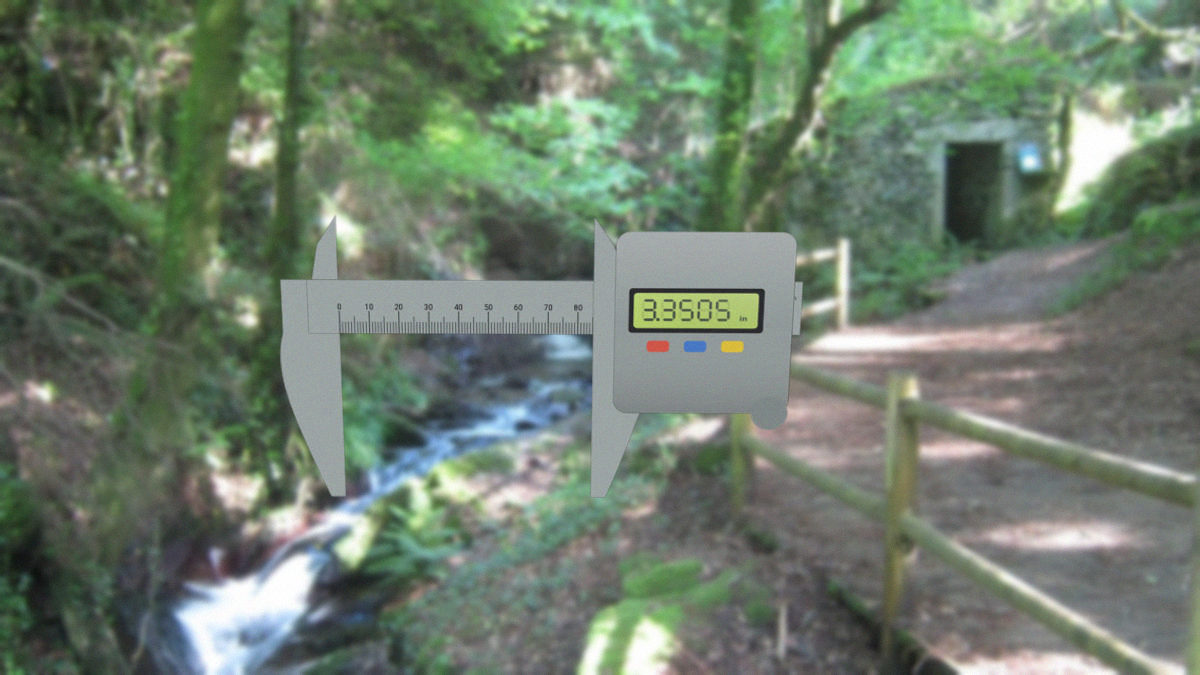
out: **3.3505** in
